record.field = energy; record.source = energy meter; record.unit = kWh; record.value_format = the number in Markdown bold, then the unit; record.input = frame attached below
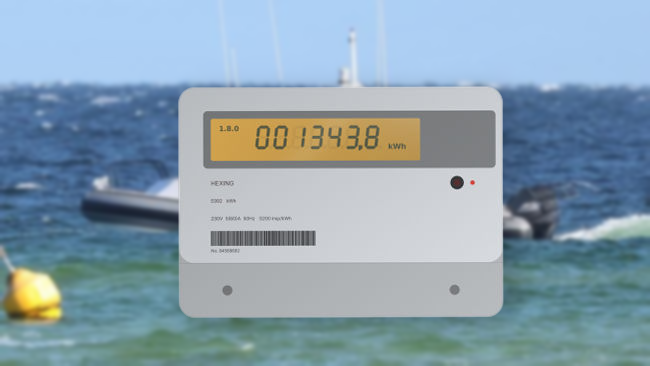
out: **1343.8** kWh
